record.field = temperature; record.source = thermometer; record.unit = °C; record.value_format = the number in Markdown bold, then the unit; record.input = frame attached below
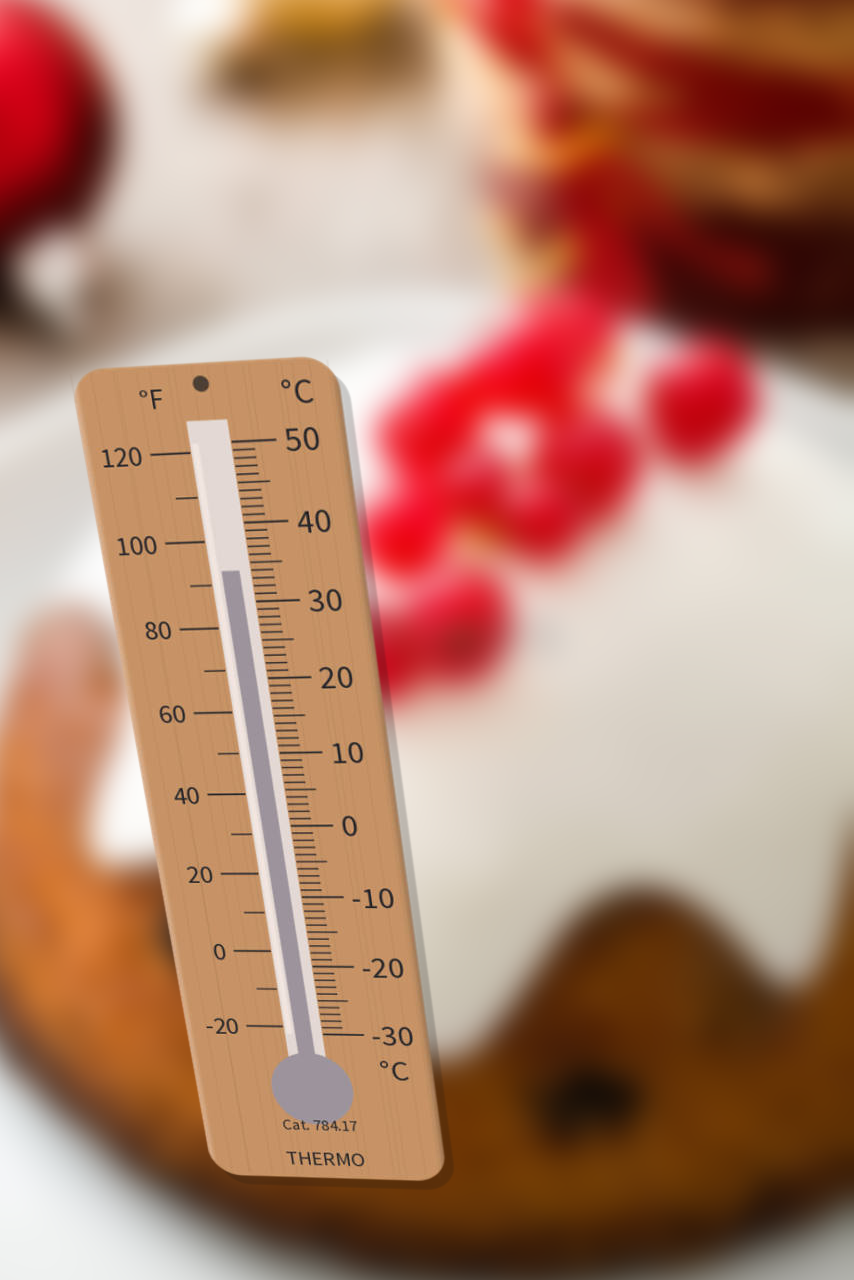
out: **34** °C
